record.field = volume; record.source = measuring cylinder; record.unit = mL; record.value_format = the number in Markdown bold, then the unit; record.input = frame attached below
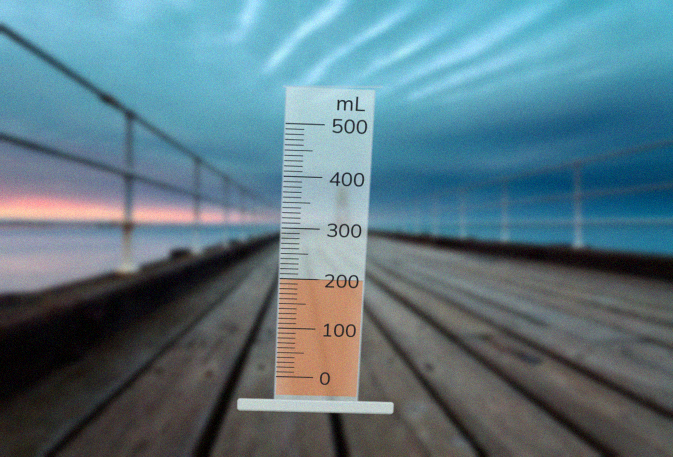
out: **200** mL
